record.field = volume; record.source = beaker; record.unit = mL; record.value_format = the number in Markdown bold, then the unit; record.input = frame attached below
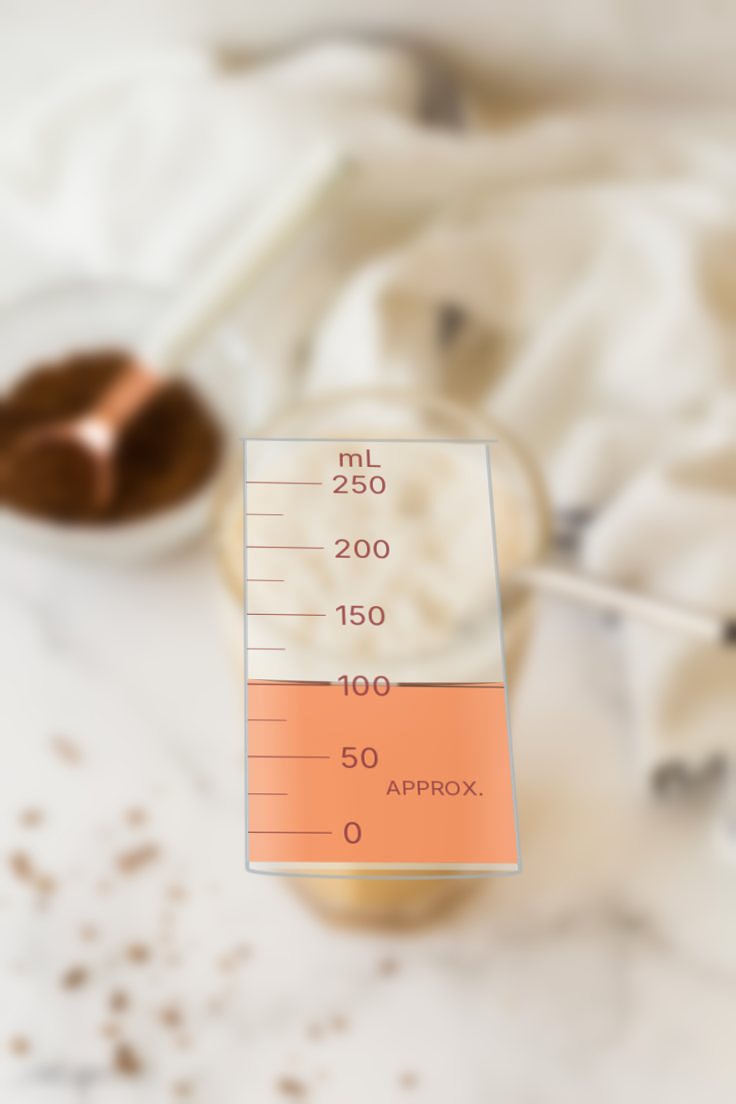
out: **100** mL
